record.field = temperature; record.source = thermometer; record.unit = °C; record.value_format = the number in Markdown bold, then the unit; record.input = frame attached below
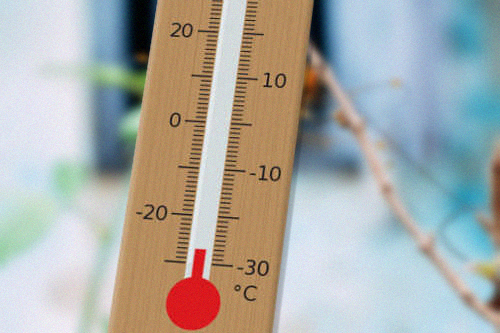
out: **-27** °C
